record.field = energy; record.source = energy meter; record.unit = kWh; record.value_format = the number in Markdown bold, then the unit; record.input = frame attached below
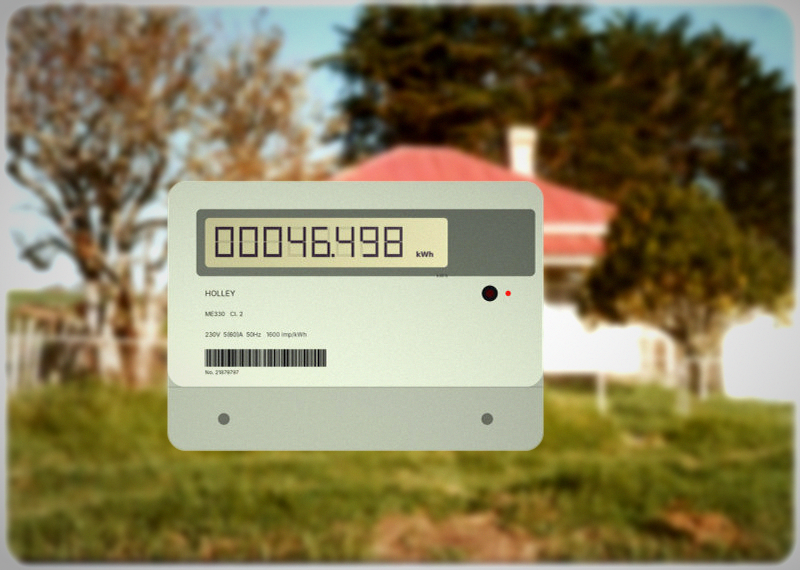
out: **46.498** kWh
